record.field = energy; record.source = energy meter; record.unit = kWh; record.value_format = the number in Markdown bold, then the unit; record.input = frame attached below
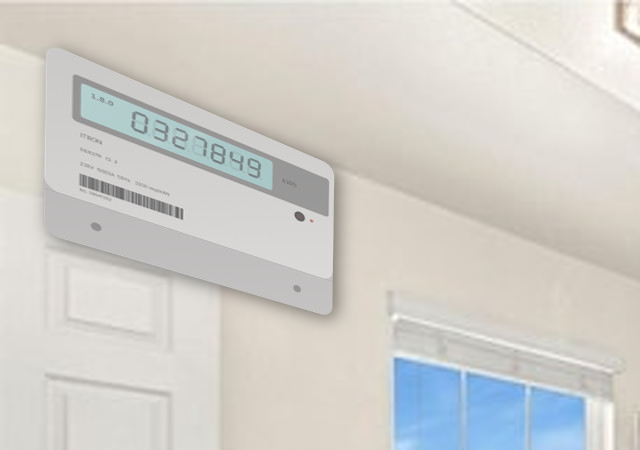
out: **327849** kWh
